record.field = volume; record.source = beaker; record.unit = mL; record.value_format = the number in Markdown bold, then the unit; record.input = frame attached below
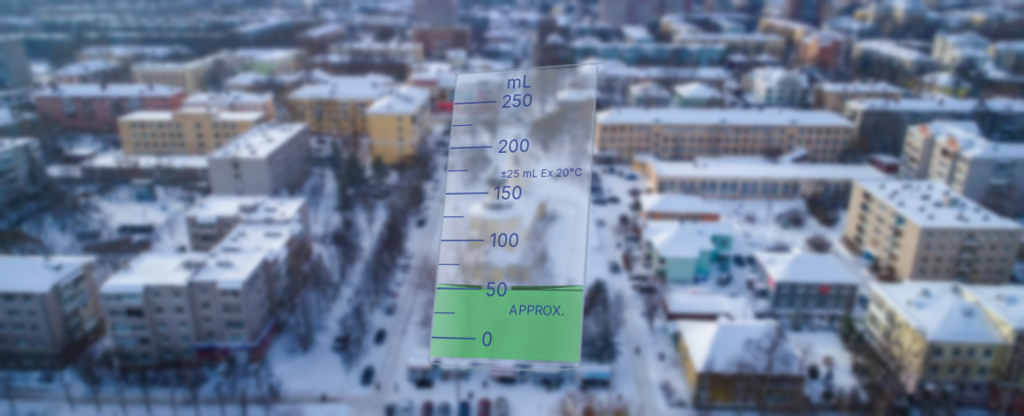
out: **50** mL
